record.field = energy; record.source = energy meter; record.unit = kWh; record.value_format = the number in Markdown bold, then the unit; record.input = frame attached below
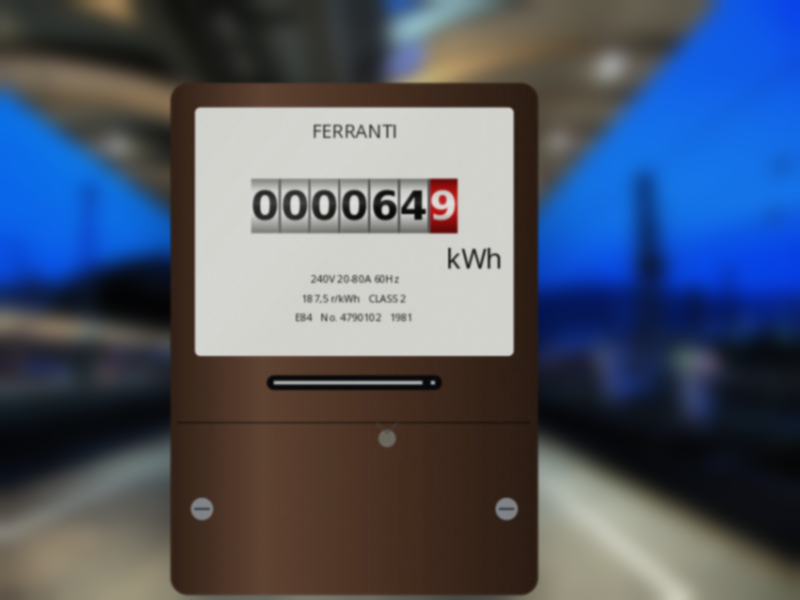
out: **64.9** kWh
